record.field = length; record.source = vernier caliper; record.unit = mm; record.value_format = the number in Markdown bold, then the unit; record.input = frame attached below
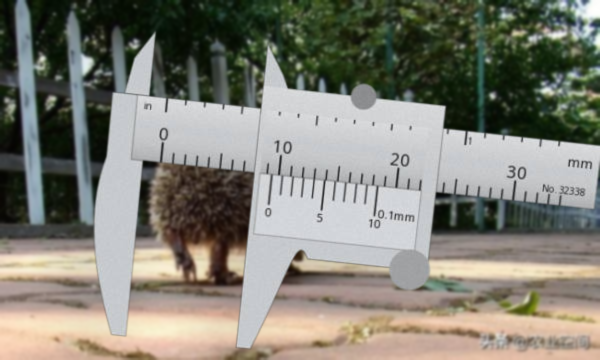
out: **9.4** mm
